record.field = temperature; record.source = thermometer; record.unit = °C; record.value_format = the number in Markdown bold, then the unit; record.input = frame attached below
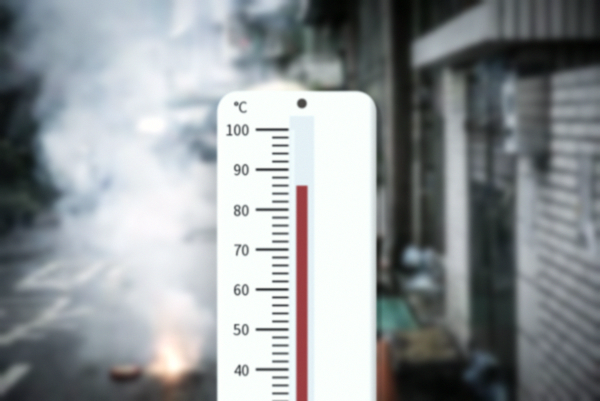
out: **86** °C
